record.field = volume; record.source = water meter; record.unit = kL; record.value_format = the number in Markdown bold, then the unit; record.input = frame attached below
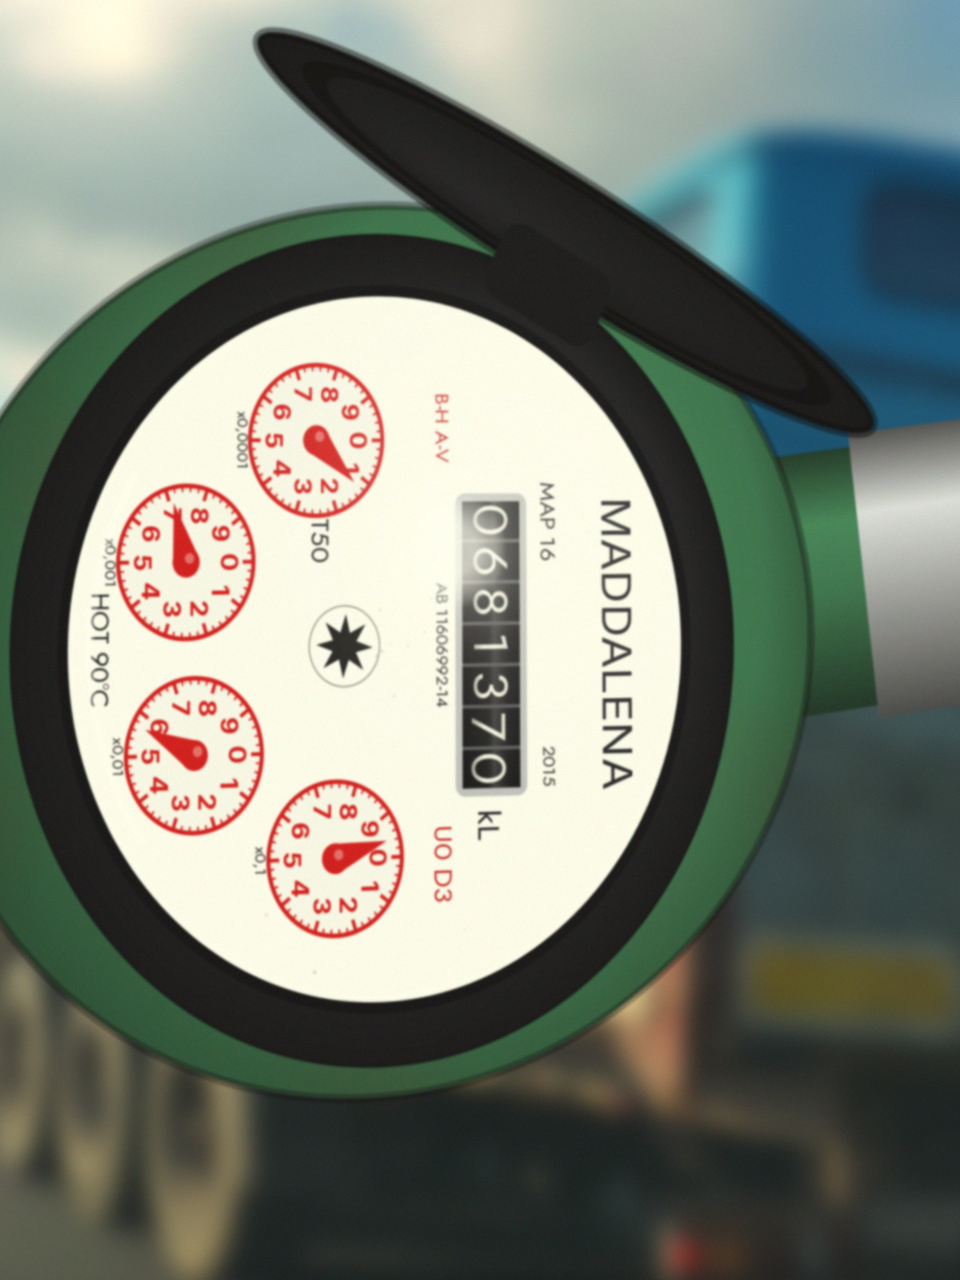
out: **681369.9571** kL
